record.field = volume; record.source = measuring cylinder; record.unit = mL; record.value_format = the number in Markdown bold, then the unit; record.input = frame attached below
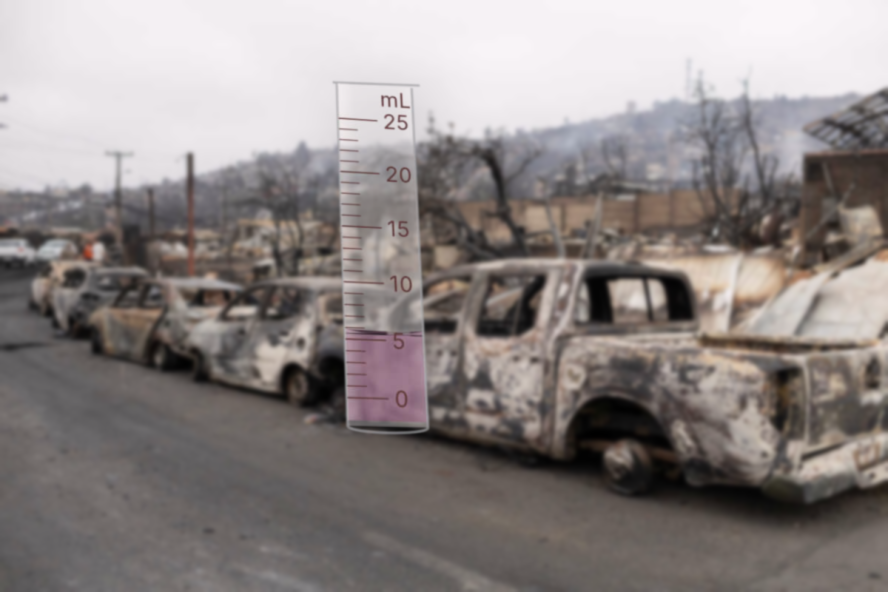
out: **5.5** mL
